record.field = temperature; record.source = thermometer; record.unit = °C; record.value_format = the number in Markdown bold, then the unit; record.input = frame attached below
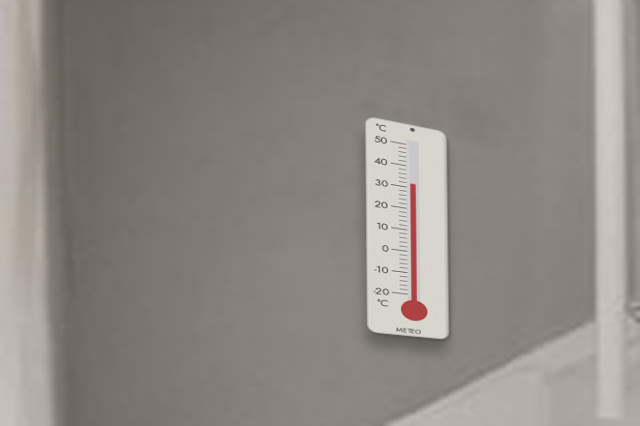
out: **32** °C
